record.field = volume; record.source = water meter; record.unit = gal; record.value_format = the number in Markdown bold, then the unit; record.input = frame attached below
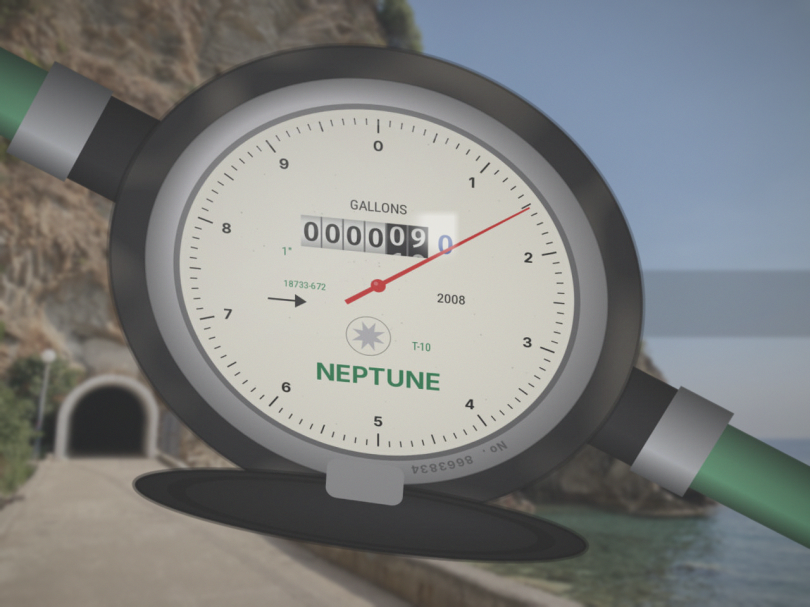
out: **91.5** gal
